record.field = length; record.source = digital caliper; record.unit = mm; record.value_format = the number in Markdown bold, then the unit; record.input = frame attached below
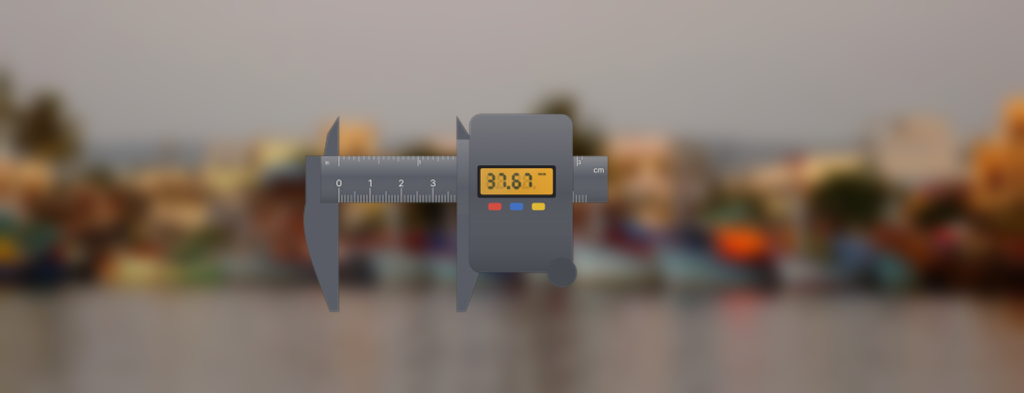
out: **37.67** mm
